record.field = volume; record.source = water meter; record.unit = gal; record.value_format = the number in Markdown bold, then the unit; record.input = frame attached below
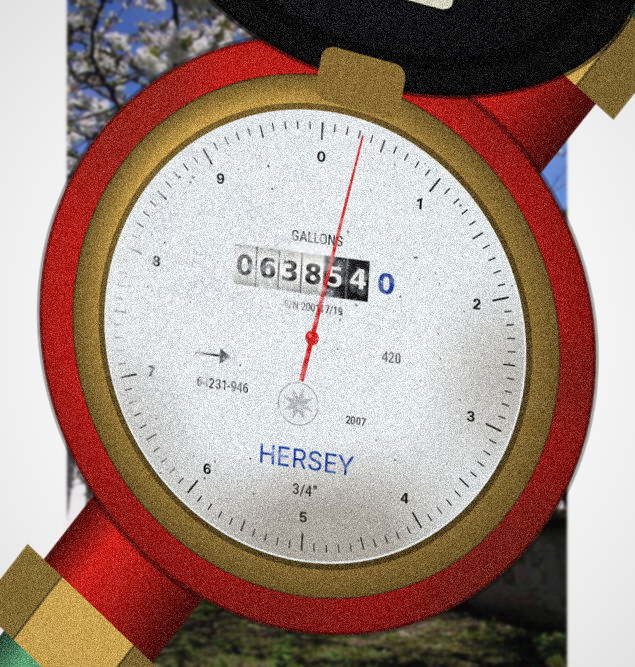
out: **638540.3** gal
